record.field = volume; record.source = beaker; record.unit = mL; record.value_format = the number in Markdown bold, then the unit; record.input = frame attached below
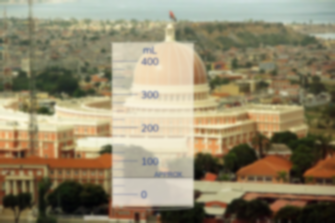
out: **50** mL
